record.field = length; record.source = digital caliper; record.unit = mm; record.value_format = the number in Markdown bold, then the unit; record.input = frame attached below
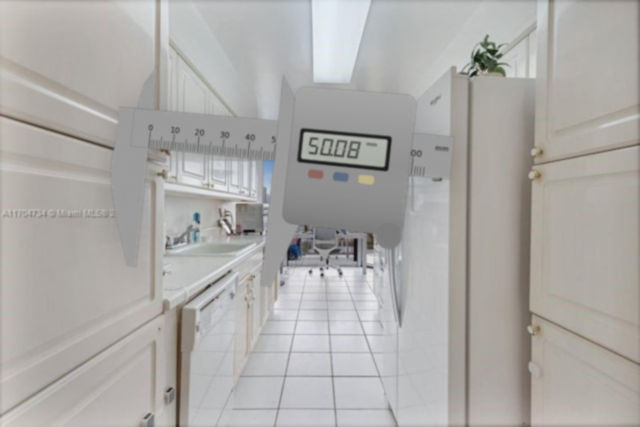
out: **50.08** mm
